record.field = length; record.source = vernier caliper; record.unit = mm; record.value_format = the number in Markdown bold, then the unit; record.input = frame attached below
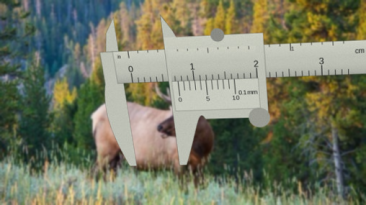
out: **7.4** mm
